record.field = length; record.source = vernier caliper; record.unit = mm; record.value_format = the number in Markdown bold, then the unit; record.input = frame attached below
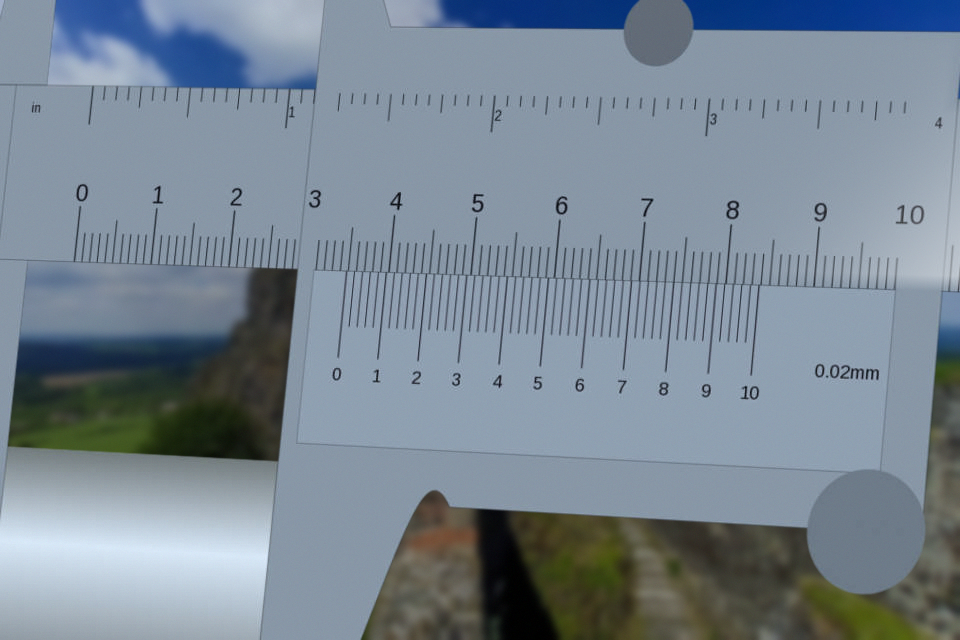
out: **34.8** mm
